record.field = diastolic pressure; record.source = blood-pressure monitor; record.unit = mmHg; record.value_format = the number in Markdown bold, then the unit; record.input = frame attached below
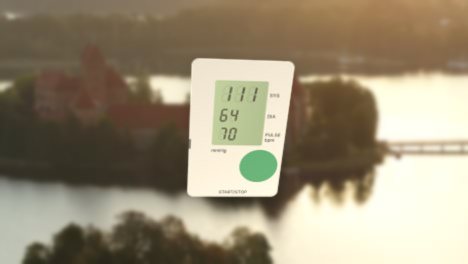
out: **64** mmHg
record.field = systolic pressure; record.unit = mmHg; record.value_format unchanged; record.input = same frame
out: **111** mmHg
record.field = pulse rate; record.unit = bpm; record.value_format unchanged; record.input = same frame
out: **70** bpm
